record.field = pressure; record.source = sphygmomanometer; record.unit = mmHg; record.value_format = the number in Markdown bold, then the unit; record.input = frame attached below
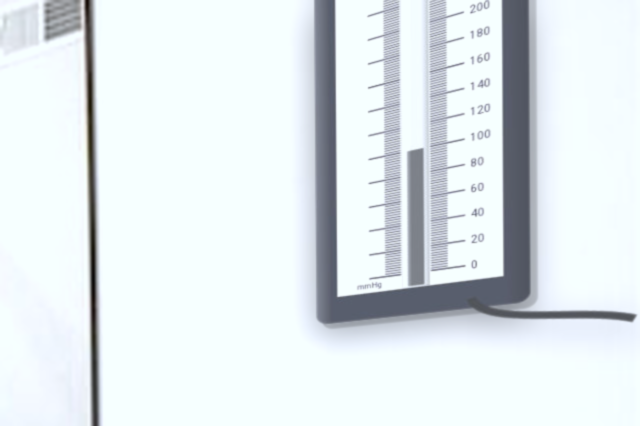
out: **100** mmHg
